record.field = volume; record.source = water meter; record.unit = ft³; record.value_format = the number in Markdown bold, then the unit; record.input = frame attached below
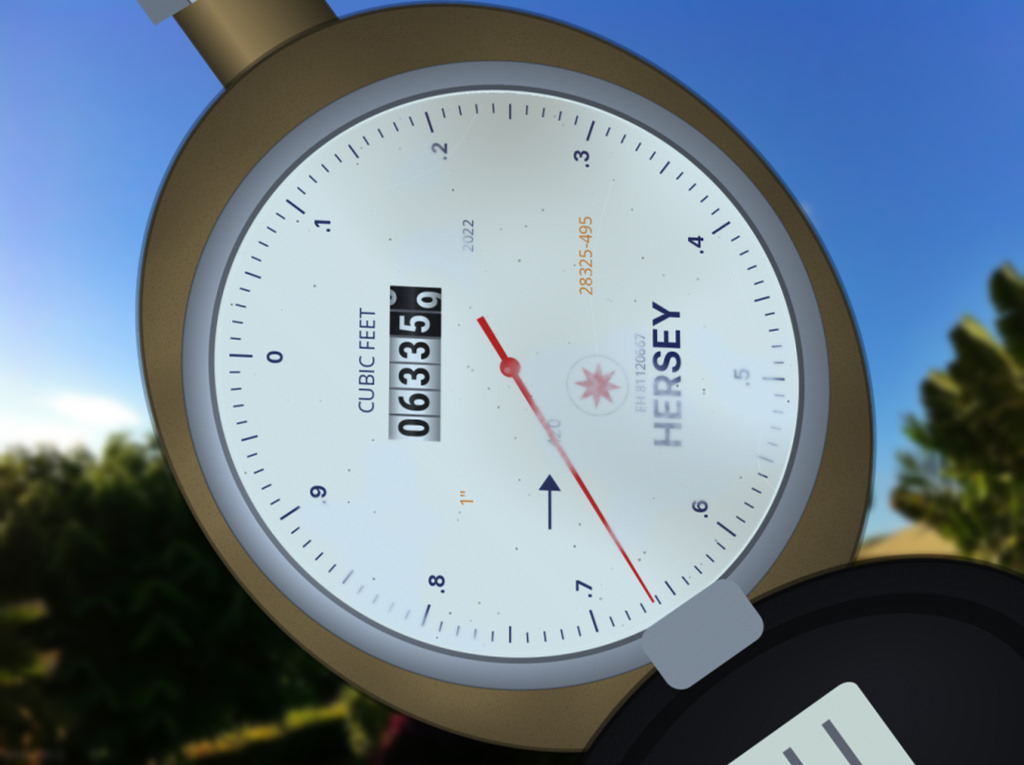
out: **63358.66** ft³
